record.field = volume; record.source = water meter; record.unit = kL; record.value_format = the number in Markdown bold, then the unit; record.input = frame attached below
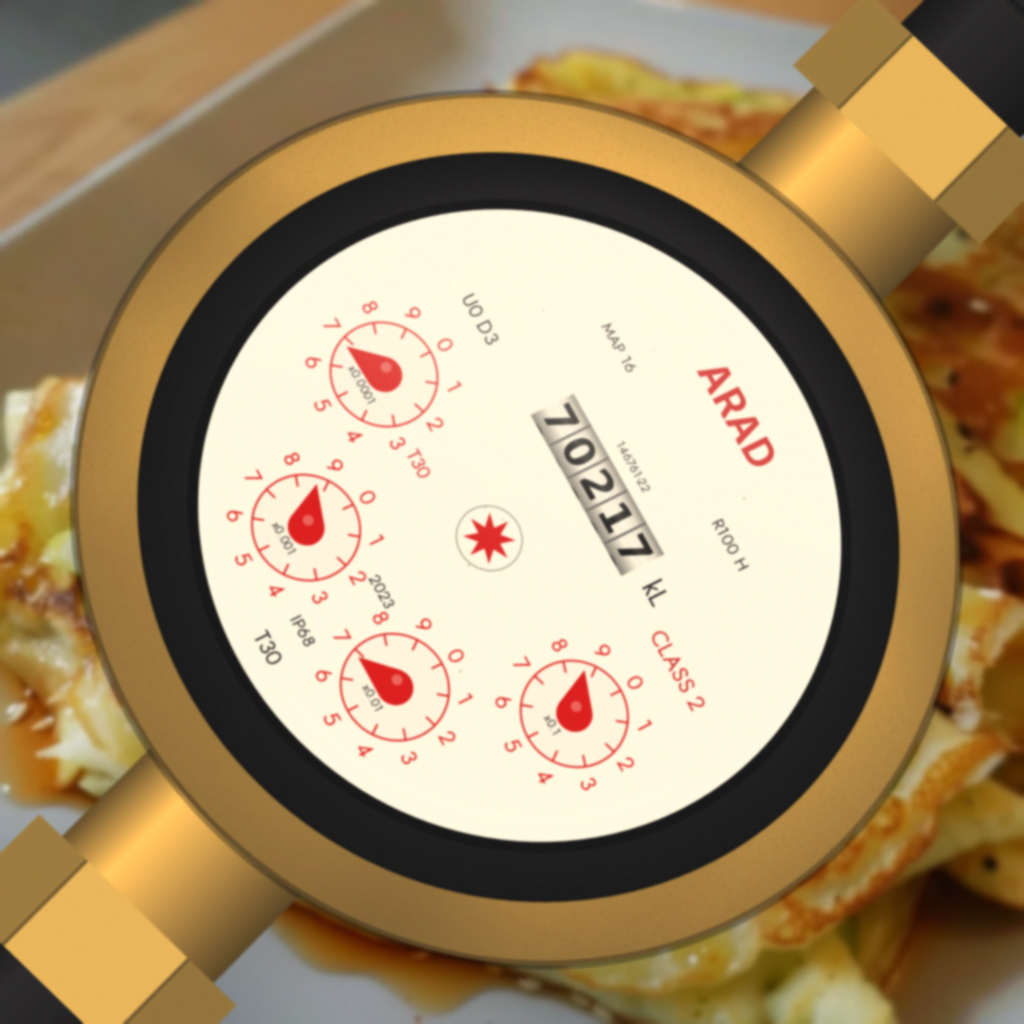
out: **70217.8686** kL
